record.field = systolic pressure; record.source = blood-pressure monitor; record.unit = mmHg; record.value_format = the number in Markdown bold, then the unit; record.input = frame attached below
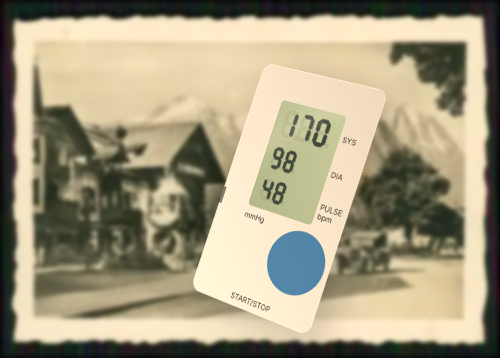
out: **170** mmHg
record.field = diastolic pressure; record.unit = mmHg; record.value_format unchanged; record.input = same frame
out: **98** mmHg
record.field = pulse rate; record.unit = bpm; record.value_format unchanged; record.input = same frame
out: **48** bpm
